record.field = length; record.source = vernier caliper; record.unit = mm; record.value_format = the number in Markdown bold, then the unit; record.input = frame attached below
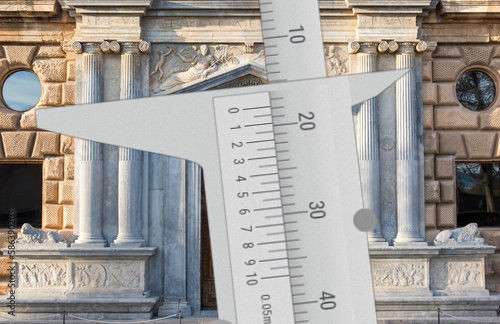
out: **17.8** mm
